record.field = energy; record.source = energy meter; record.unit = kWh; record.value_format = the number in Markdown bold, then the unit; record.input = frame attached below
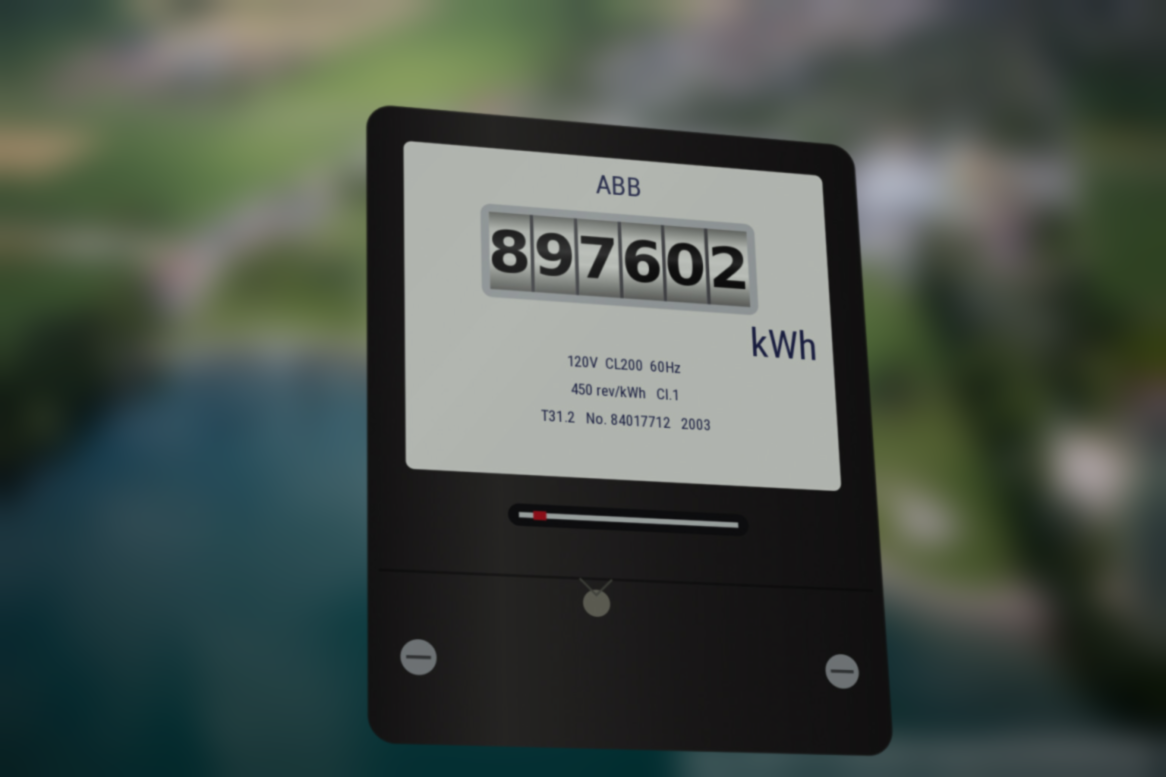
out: **897602** kWh
